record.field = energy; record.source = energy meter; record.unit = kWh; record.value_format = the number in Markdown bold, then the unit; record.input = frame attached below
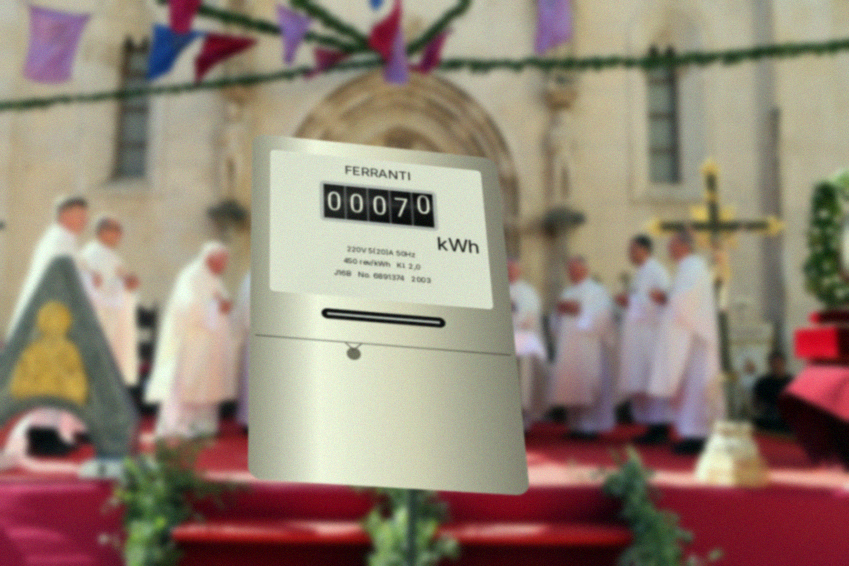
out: **70** kWh
